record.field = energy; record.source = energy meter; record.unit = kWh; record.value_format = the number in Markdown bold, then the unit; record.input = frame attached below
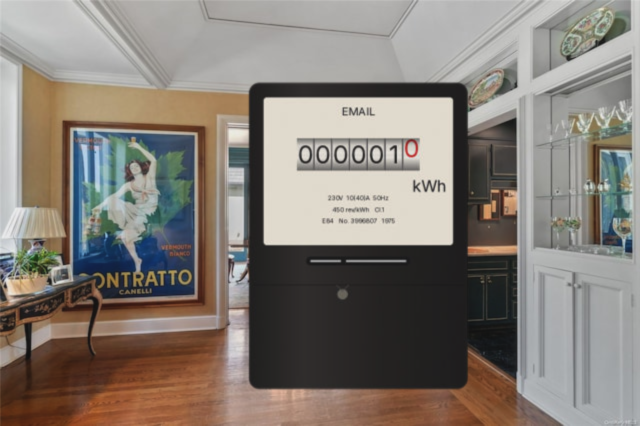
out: **1.0** kWh
